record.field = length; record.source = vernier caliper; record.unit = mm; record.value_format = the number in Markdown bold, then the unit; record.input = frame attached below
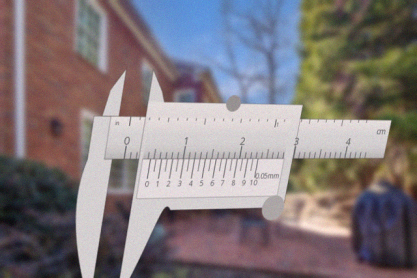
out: **4.4** mm
